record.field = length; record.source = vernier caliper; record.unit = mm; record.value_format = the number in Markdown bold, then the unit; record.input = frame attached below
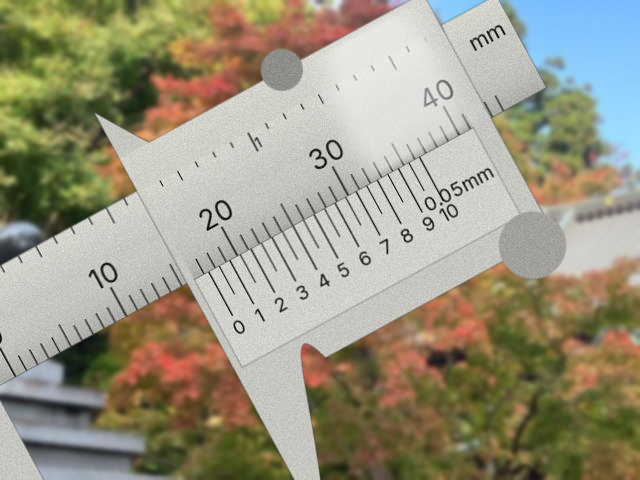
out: **17.4** mm
